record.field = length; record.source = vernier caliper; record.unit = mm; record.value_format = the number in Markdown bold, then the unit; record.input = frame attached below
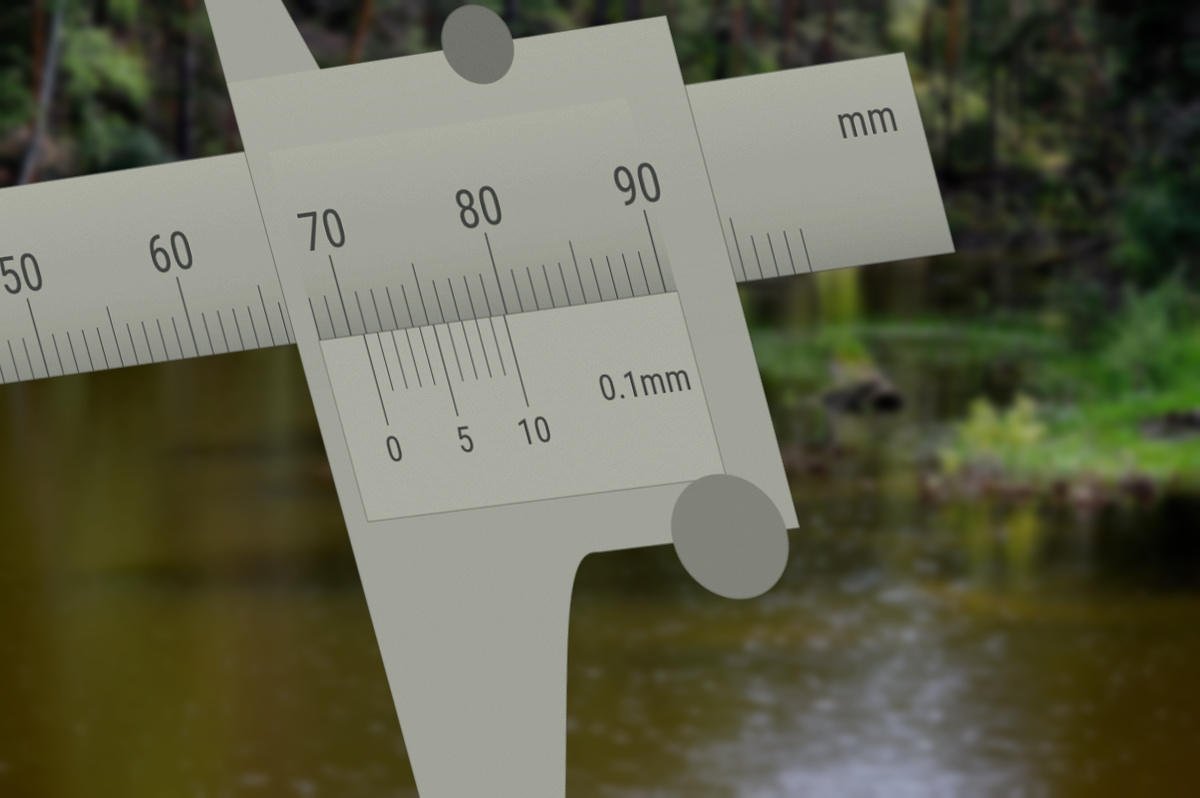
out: **70.8** mm
